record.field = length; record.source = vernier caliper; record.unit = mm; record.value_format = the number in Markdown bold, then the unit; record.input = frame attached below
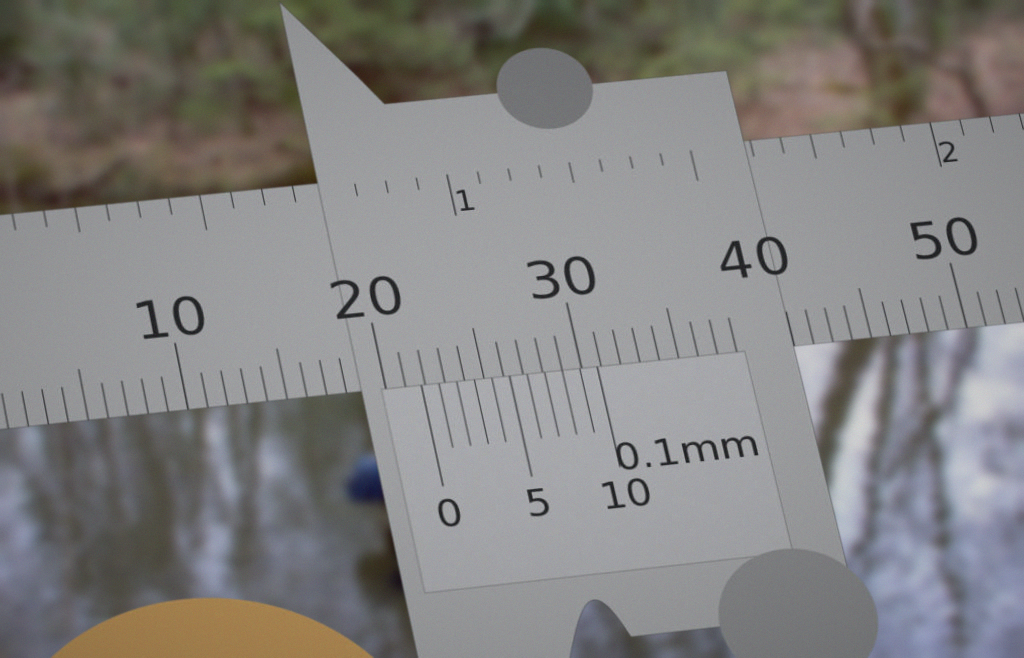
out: **21.8** mm
